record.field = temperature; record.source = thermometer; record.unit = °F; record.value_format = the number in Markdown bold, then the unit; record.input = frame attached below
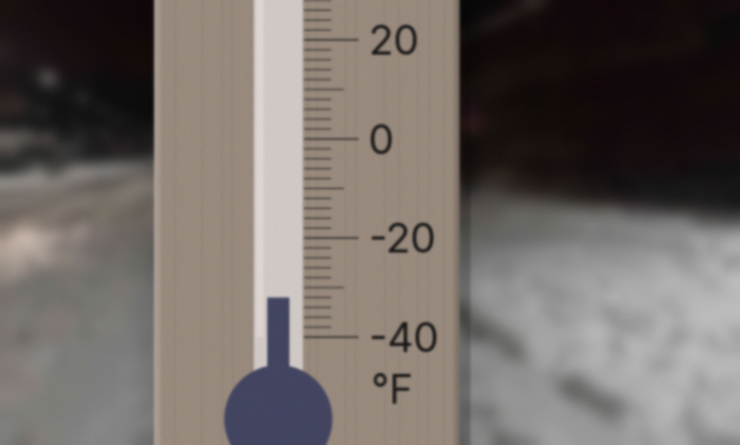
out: **-32** °F
